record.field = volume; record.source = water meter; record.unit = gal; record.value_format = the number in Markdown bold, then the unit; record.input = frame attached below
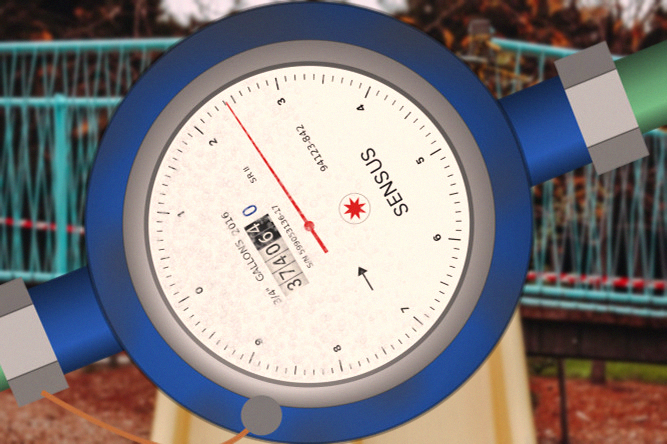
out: **3740642.4** gal
